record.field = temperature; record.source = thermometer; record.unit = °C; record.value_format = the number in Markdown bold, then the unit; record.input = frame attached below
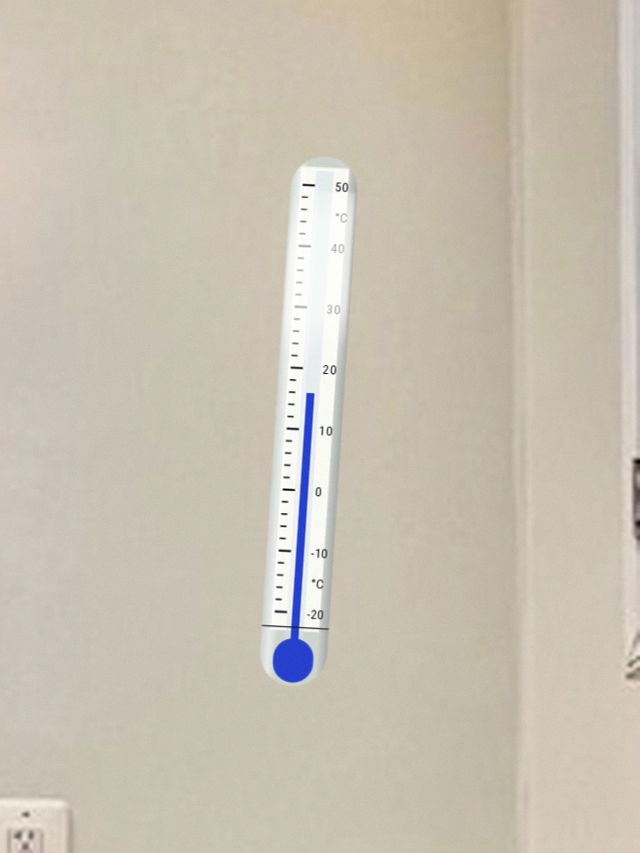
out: **16** °C
